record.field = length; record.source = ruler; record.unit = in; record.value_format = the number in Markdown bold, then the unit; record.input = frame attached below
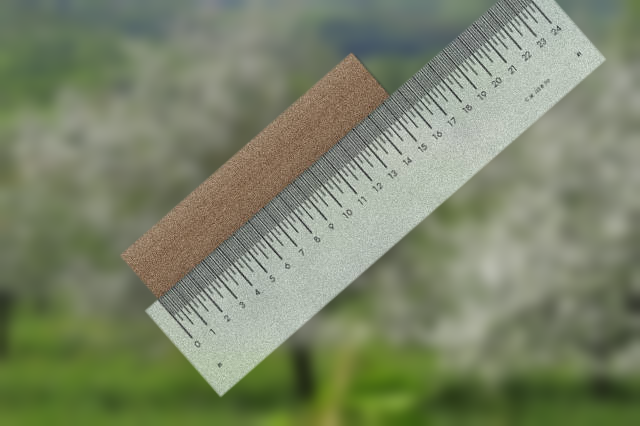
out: **15.5** in
